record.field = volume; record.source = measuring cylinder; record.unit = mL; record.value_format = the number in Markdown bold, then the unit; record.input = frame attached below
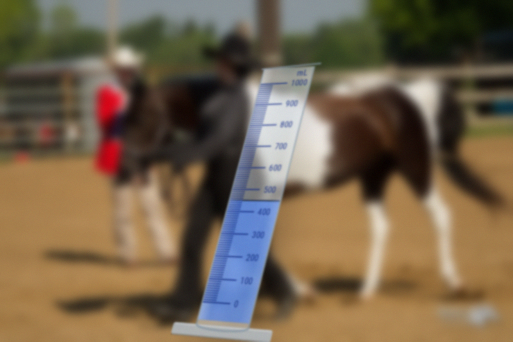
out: **450** mL
